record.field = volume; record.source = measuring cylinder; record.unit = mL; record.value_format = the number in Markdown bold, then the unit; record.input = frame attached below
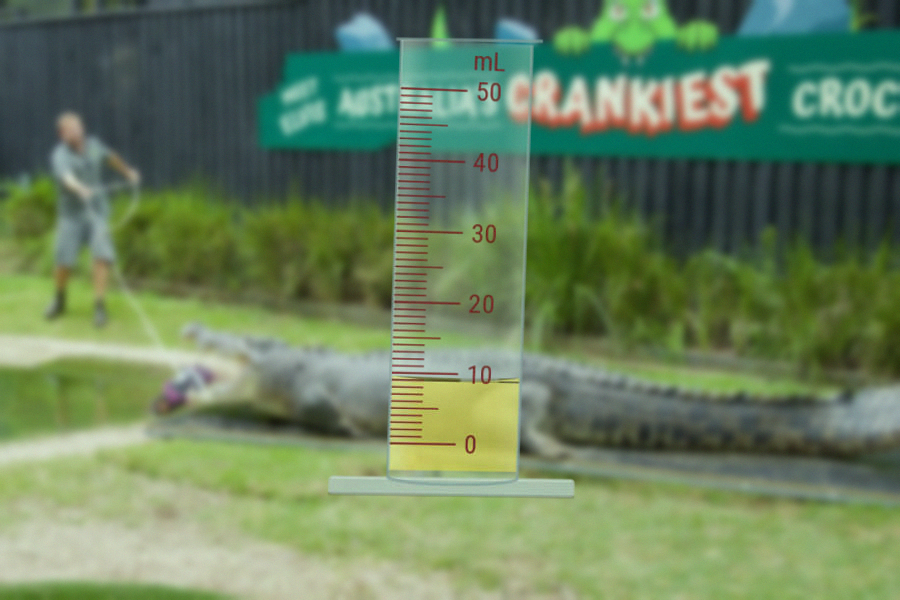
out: **9** mL
